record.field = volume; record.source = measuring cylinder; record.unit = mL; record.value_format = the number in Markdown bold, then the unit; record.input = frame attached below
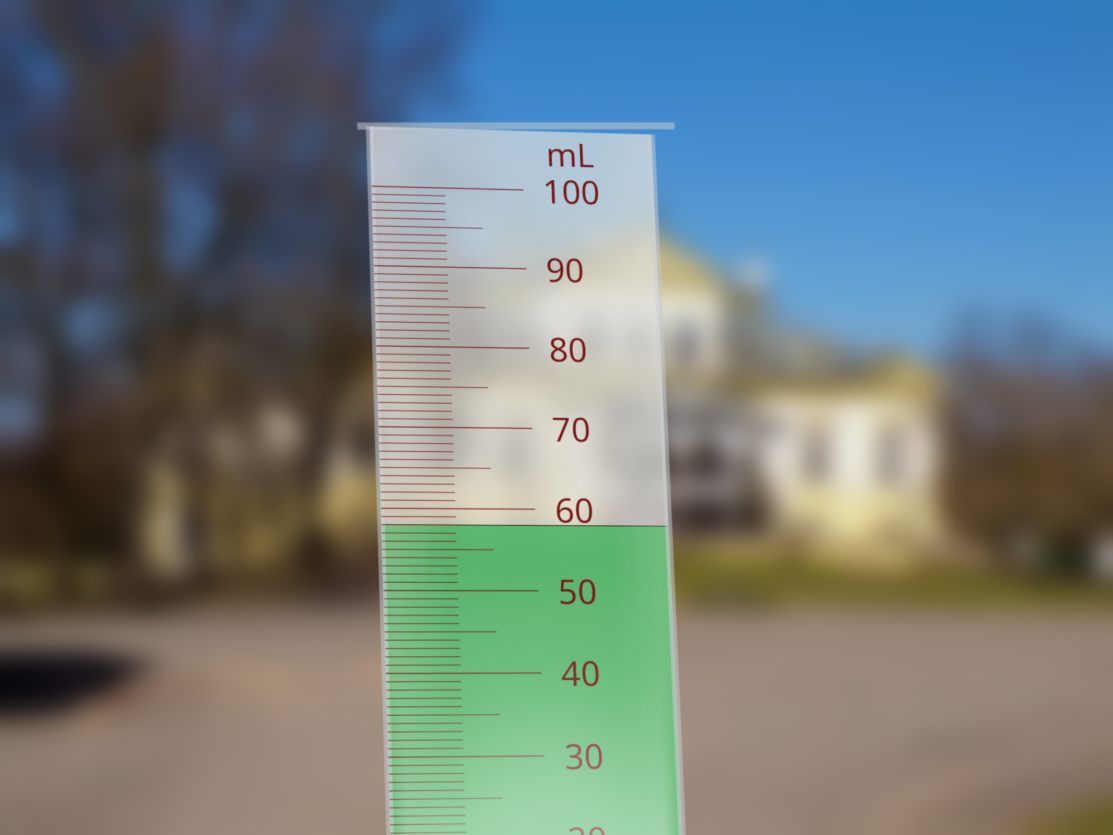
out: **58** mL
